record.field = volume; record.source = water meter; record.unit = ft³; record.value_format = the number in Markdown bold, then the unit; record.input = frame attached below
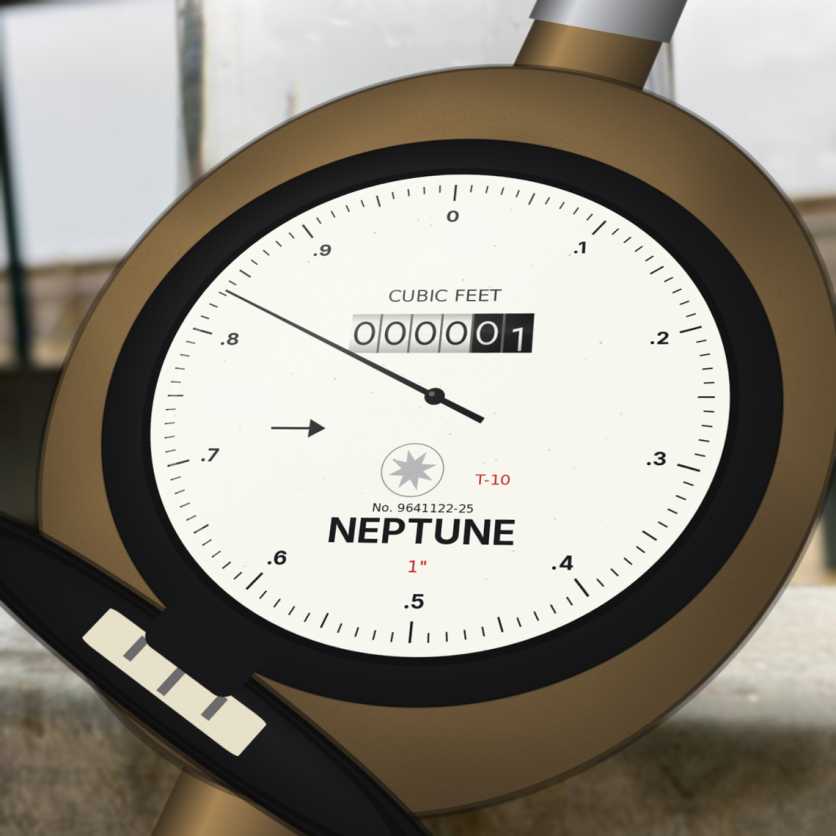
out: **0.83** ft³
